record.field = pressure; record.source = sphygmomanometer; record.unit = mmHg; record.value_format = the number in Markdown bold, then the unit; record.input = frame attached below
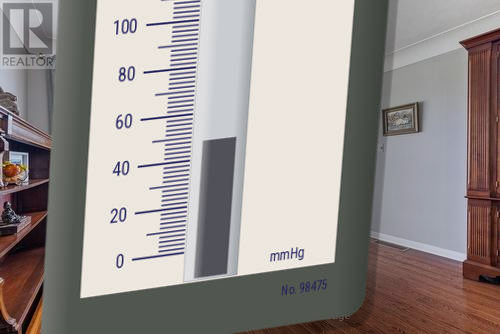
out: **48** mmHg
